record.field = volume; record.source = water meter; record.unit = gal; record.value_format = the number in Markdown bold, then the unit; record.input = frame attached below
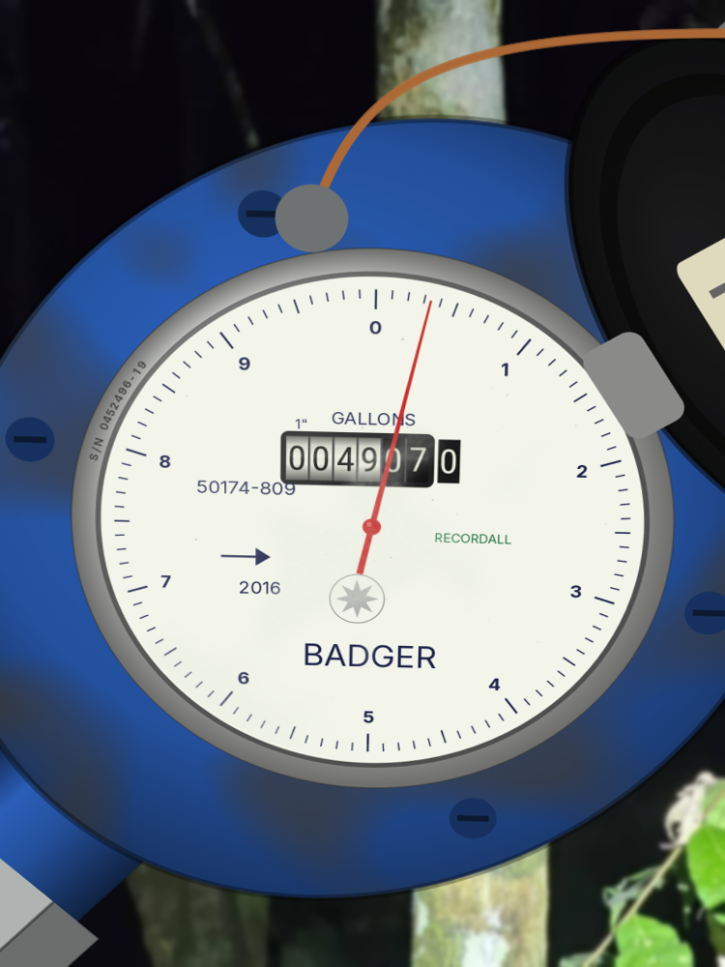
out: **49070.3** gal
